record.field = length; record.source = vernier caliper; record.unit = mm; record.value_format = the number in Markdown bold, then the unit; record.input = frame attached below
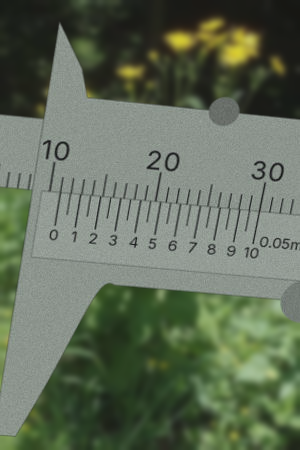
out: **11.0** mm
